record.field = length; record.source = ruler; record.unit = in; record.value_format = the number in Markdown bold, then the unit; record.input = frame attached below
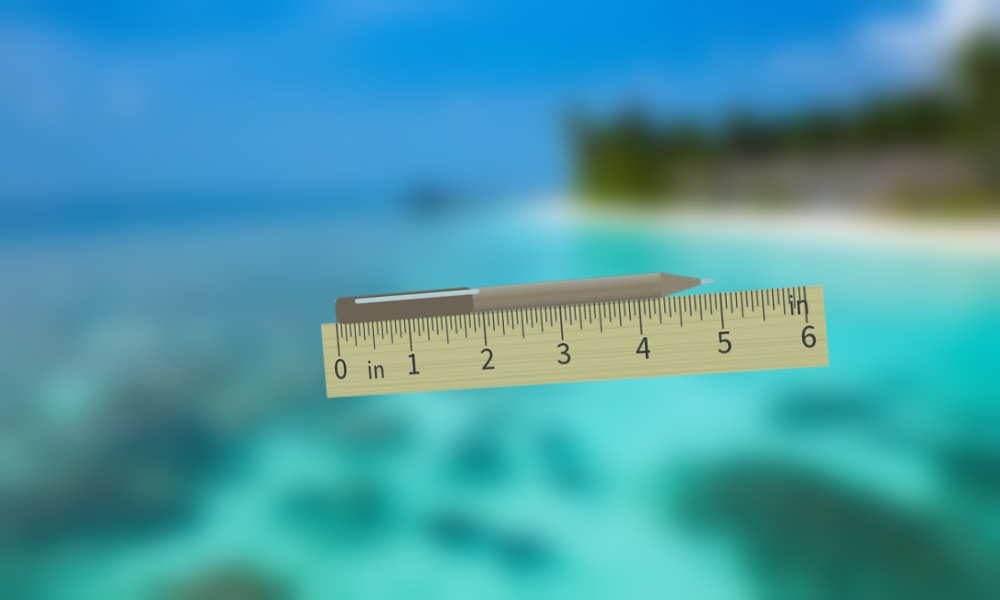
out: **4.9375** in
